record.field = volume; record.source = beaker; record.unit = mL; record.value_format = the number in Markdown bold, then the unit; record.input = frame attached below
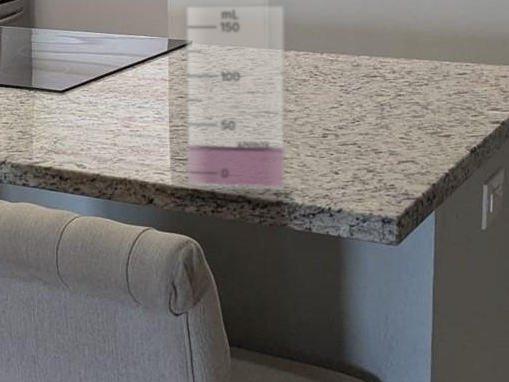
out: **25** mL
